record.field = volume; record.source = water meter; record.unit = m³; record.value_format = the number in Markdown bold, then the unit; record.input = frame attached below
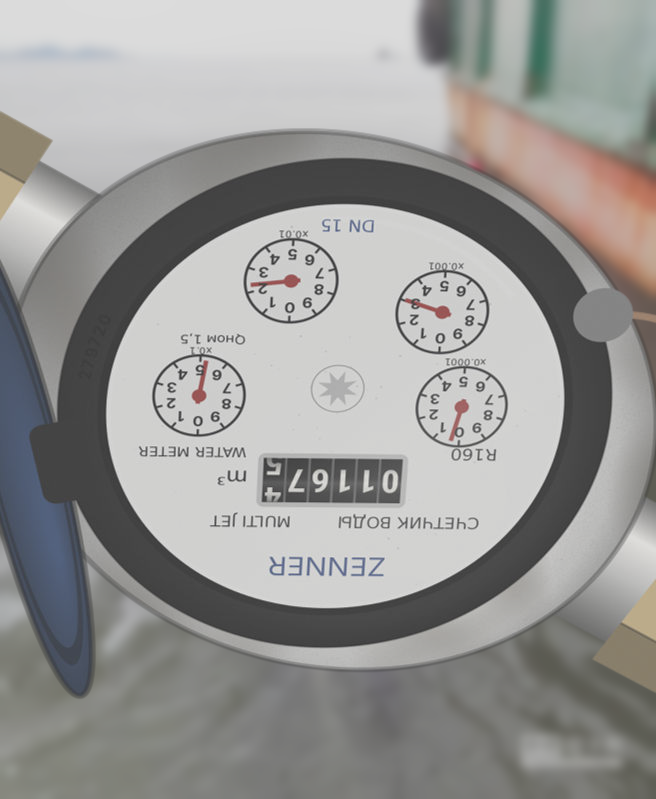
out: **11674.5230** m³
